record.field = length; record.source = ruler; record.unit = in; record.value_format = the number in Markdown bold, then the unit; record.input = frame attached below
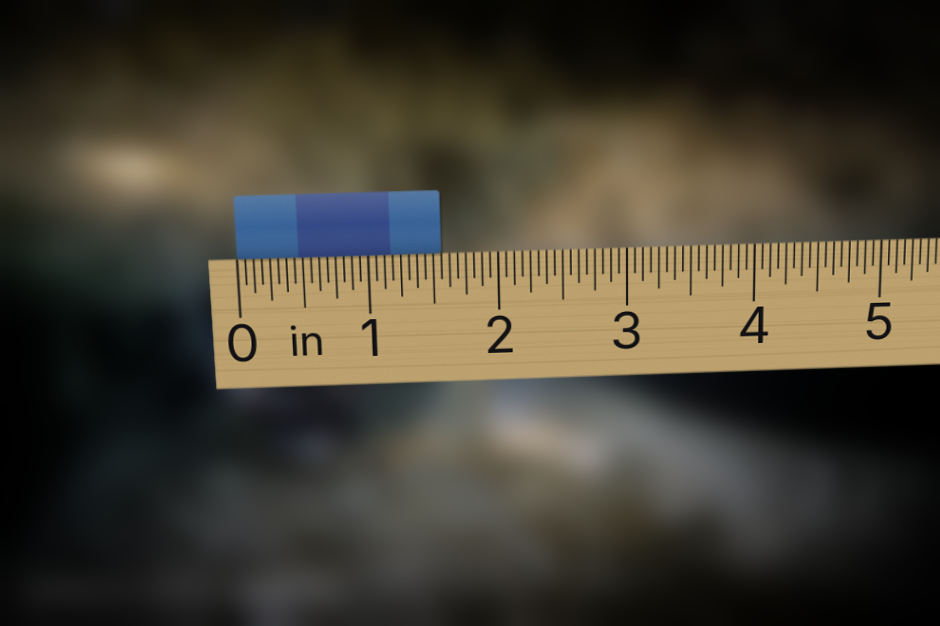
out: **1.5625** in
